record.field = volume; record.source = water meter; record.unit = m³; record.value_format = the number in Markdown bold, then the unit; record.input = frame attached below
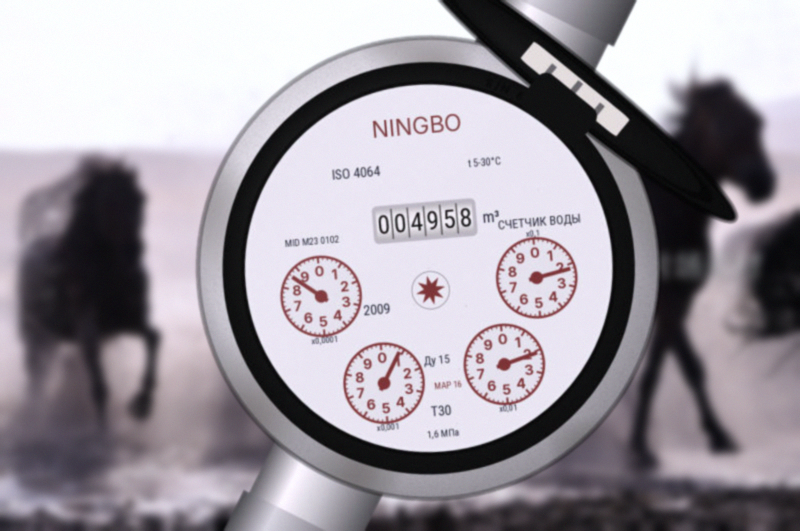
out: **4958.2208** m³
